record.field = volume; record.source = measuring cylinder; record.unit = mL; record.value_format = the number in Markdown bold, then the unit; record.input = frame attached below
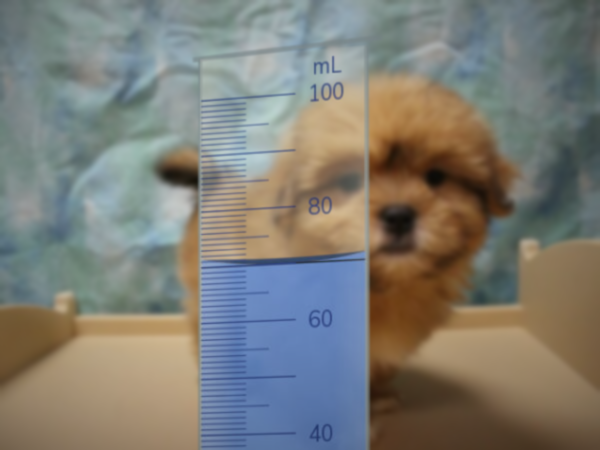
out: **70** mL
